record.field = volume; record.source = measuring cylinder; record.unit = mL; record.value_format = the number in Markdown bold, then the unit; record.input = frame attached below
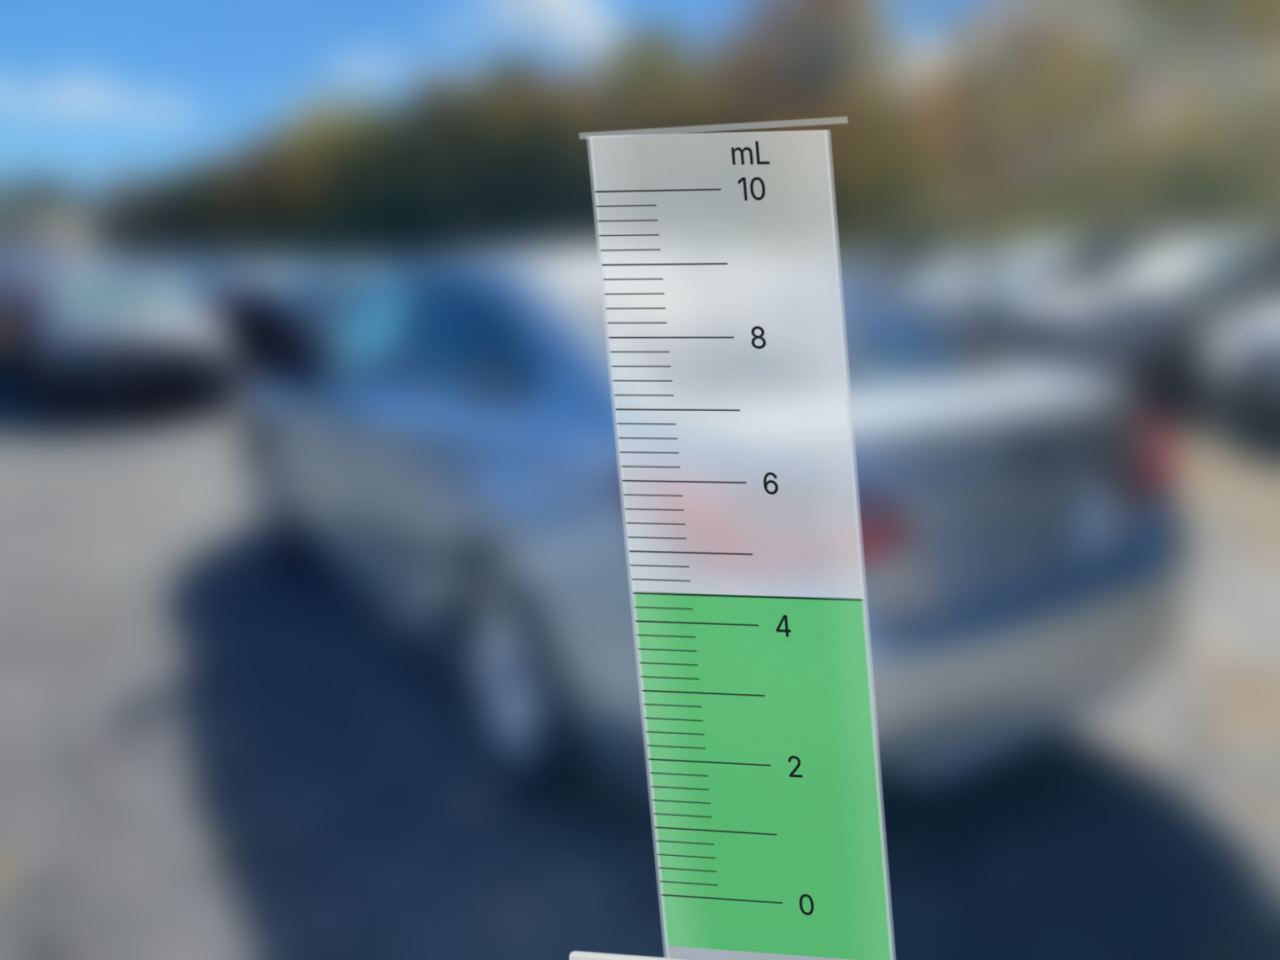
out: **4.4** mL
